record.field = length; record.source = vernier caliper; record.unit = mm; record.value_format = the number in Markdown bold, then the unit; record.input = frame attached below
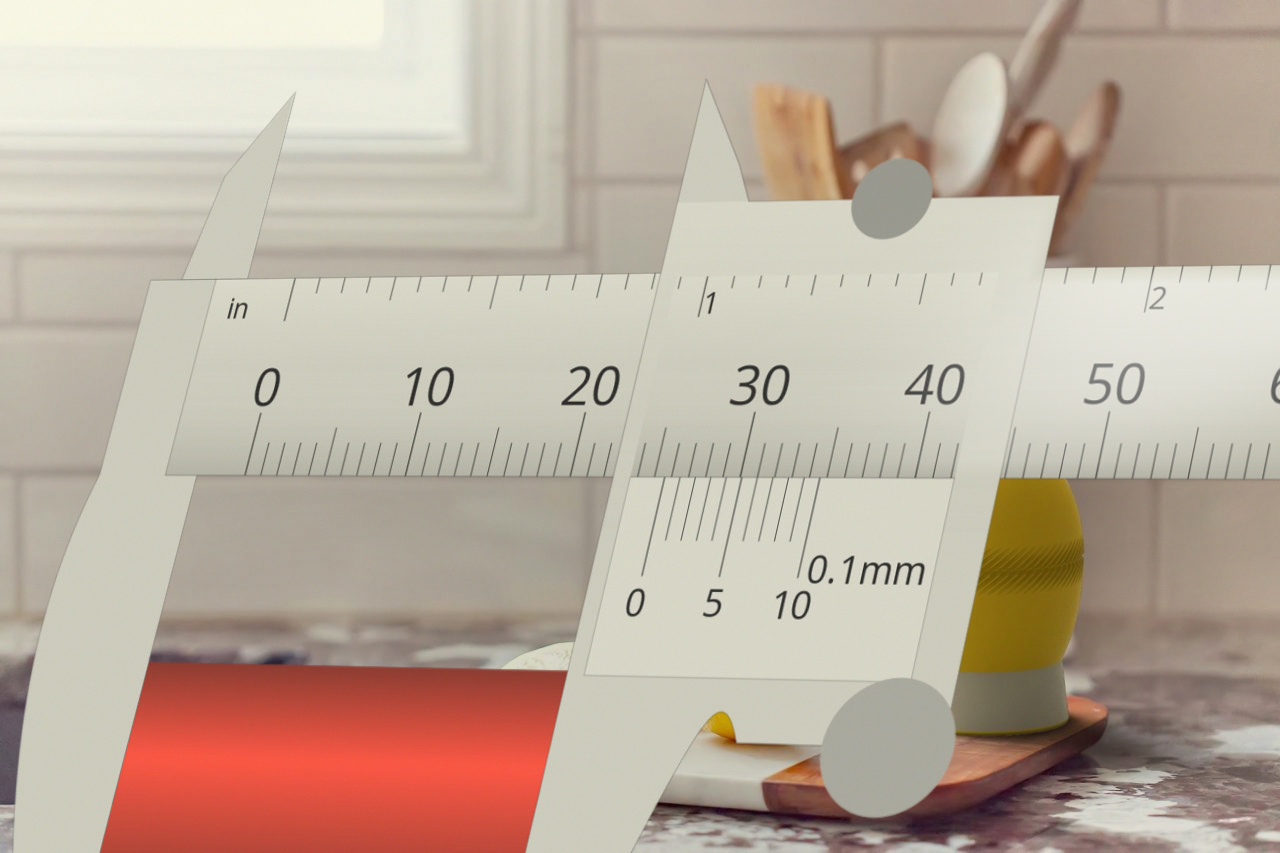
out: **25.6** mm
